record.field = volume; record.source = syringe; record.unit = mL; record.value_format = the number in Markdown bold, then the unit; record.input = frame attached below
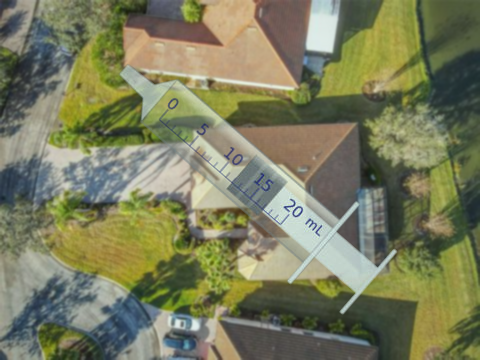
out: **12** mL
